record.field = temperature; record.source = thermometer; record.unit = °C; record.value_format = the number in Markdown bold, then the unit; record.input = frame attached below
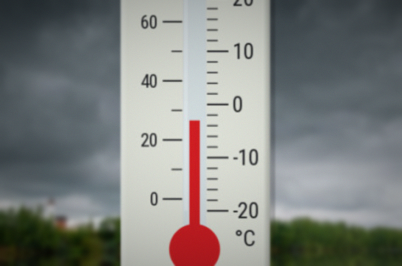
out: **-3** °C
